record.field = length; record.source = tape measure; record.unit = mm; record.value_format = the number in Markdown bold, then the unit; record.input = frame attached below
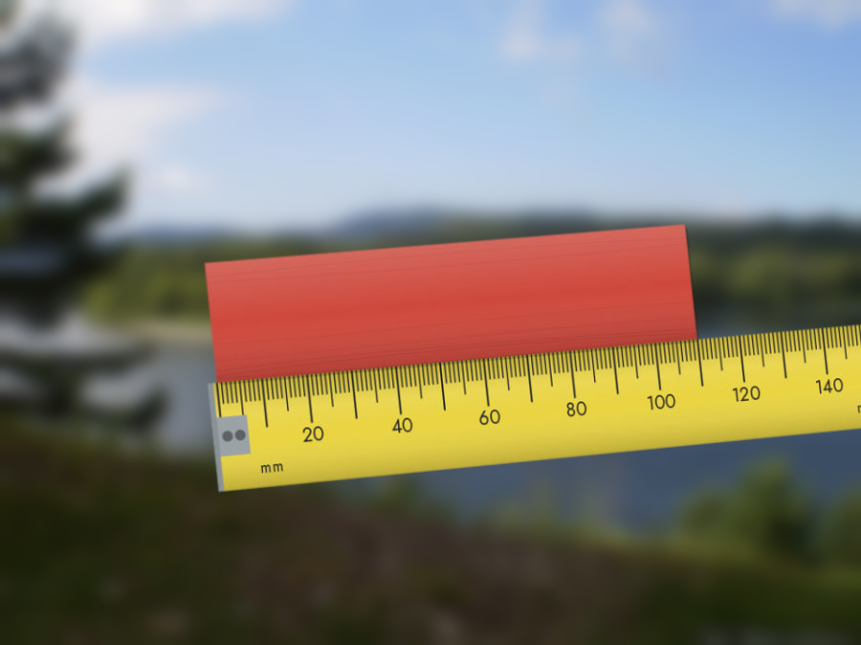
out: **110** mm
